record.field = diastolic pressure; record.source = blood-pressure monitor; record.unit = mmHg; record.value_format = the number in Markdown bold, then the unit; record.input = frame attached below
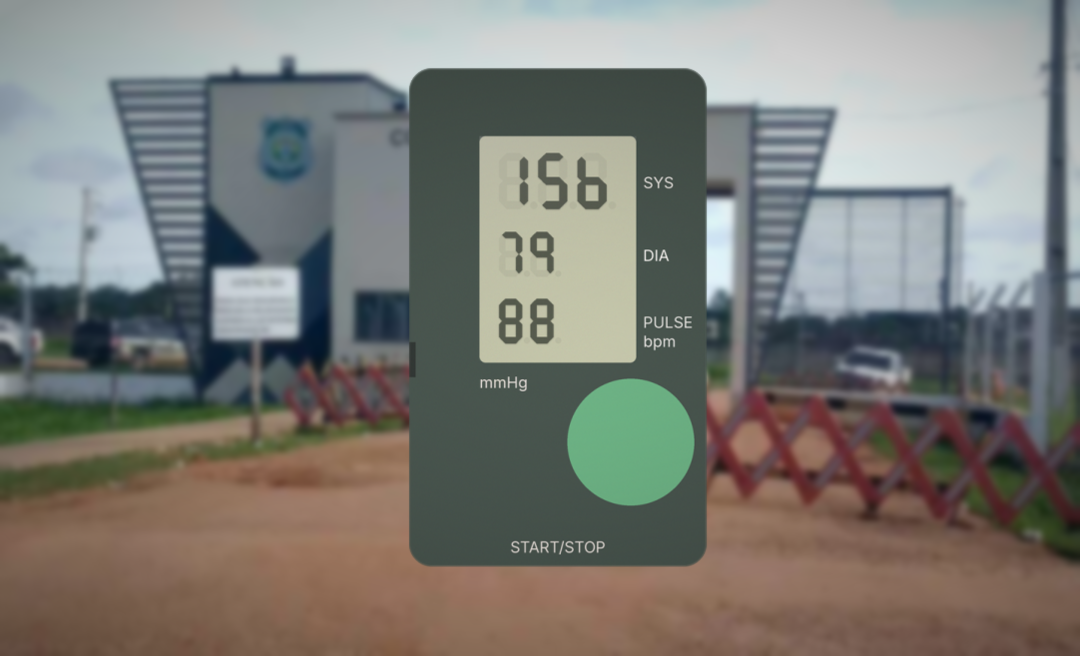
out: **79** mmHg
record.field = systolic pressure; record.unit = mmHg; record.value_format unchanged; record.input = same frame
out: **156** mmHg
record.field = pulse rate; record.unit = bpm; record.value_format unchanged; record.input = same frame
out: **88** bpm
